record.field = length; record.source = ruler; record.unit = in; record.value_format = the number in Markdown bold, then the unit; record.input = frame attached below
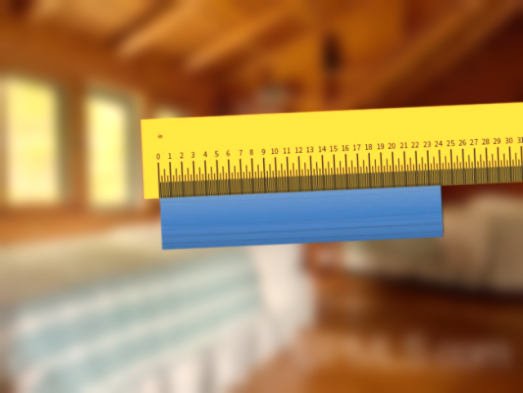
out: **24** in
